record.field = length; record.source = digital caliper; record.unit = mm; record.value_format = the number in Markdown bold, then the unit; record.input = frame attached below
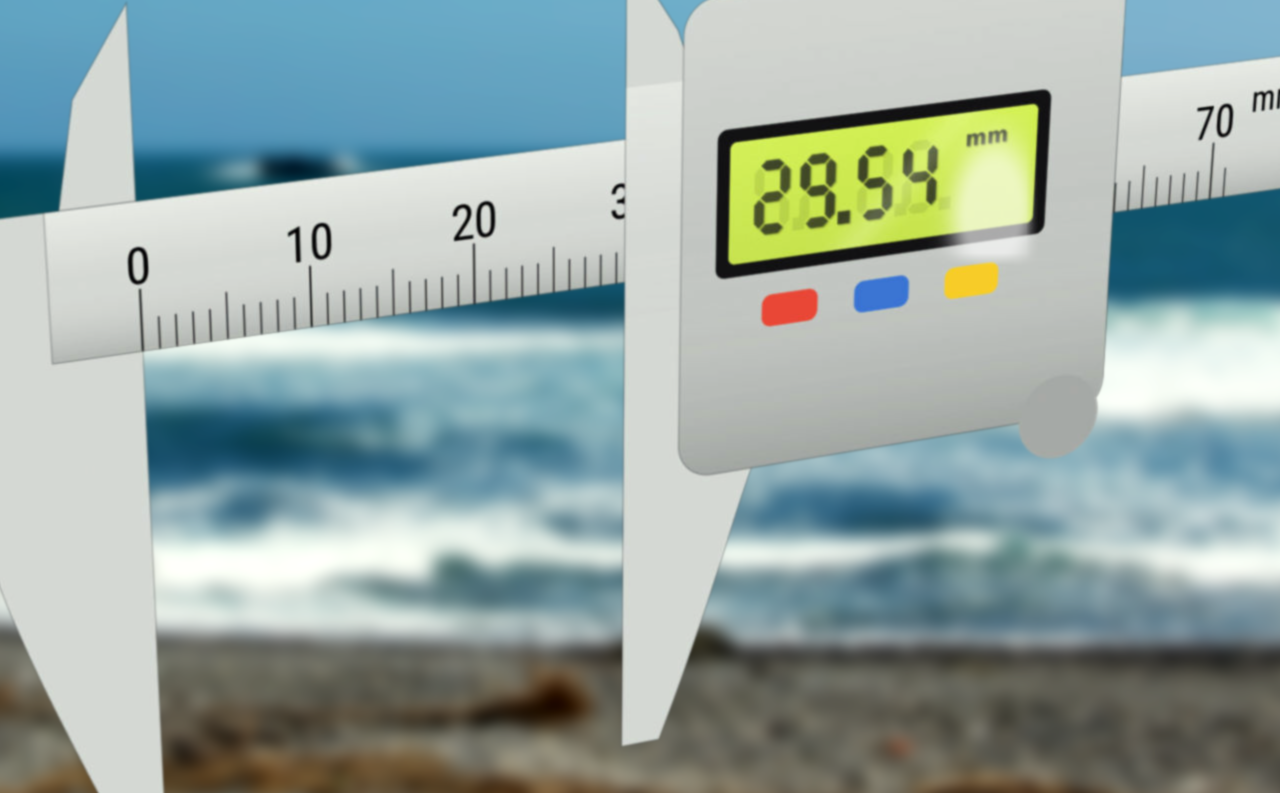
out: **29.54** mm
